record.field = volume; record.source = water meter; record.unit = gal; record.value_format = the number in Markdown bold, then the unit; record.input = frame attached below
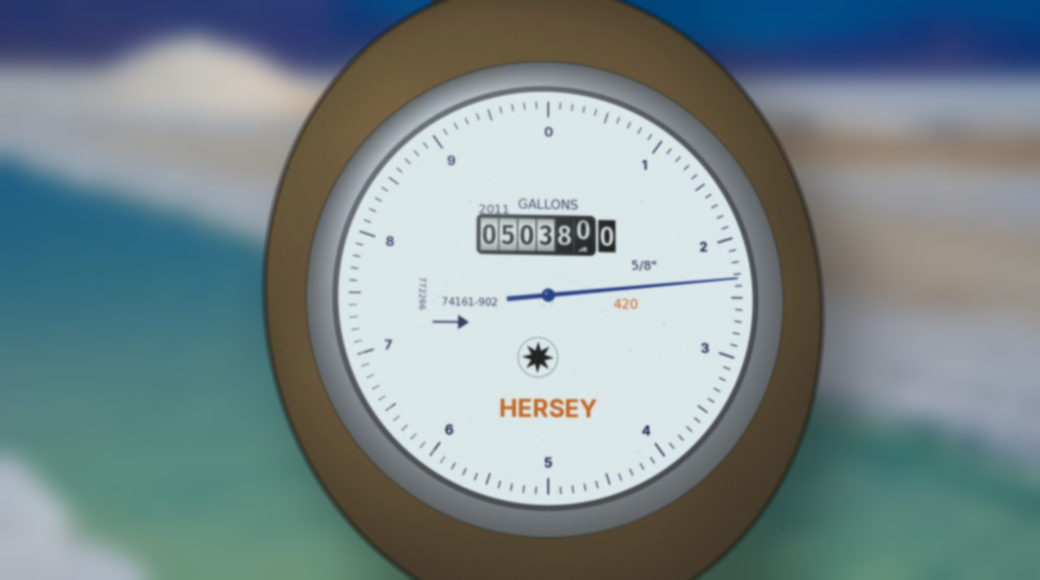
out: **503802.3** gal
